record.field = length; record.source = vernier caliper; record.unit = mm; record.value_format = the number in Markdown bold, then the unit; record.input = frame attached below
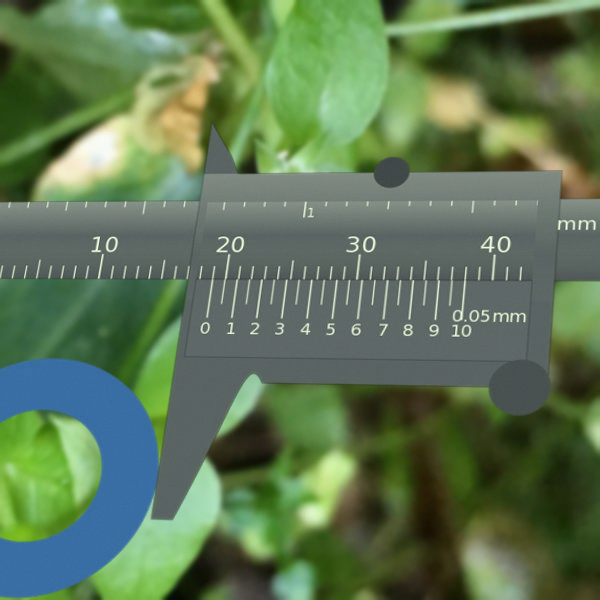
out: **19.0** mm
